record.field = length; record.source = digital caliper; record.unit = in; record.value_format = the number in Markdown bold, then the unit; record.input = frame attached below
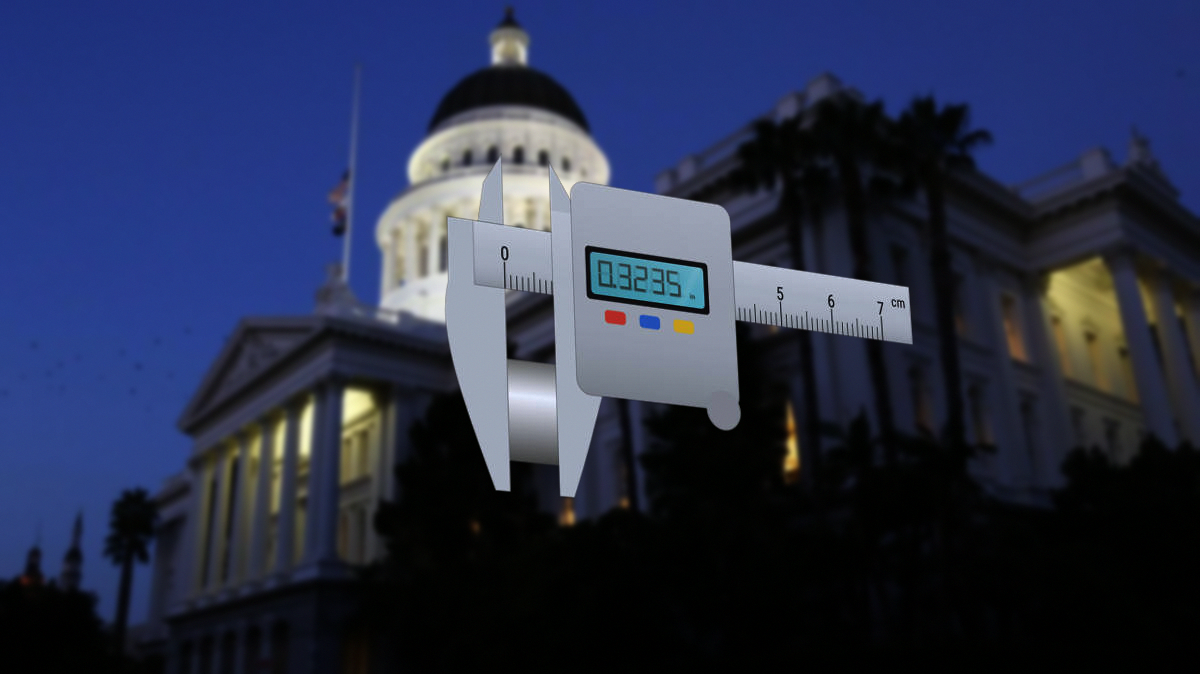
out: **0.3235** in
